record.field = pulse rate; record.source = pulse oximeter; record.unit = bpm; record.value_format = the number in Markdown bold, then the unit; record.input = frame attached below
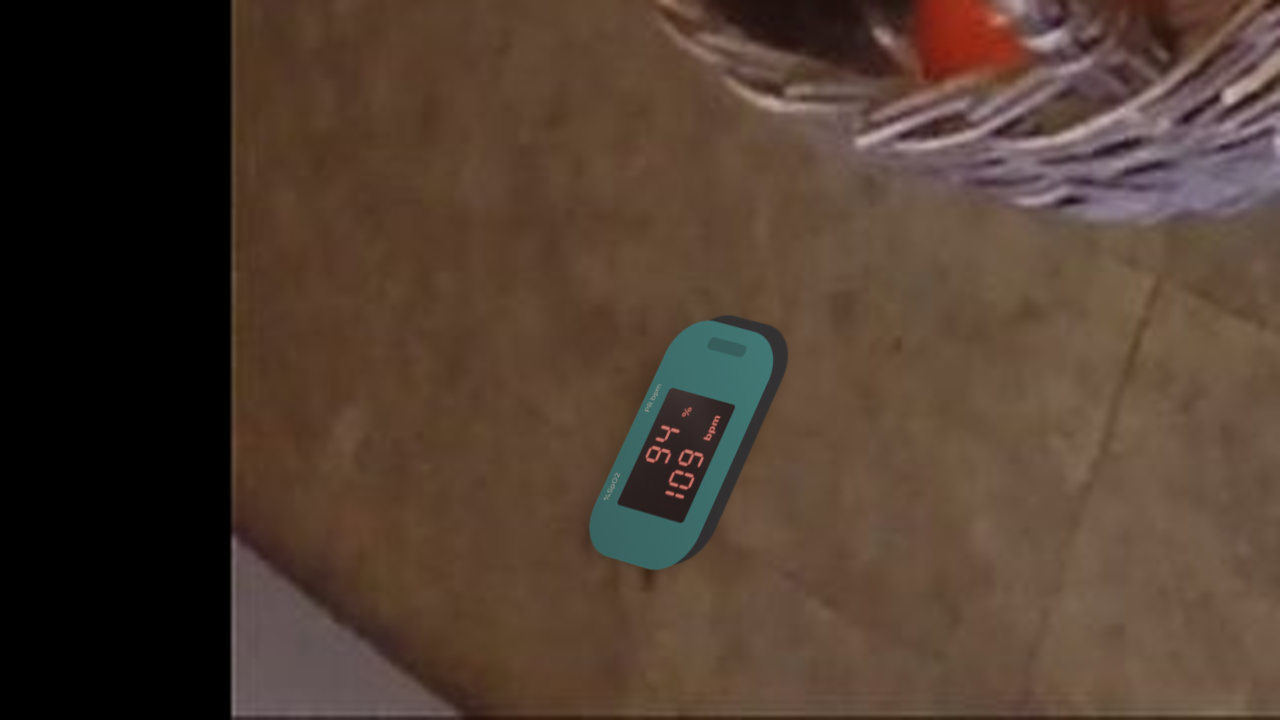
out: **109** bpm
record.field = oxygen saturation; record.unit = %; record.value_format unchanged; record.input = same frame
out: **94** %
